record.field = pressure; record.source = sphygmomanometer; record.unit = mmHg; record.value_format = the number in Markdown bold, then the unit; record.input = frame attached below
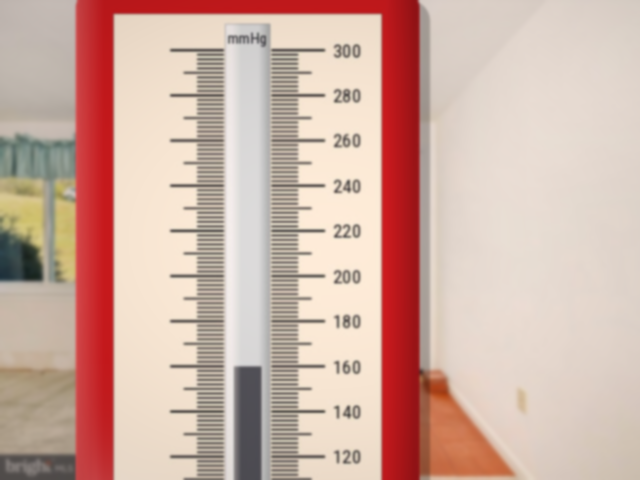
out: **160** mmHg
